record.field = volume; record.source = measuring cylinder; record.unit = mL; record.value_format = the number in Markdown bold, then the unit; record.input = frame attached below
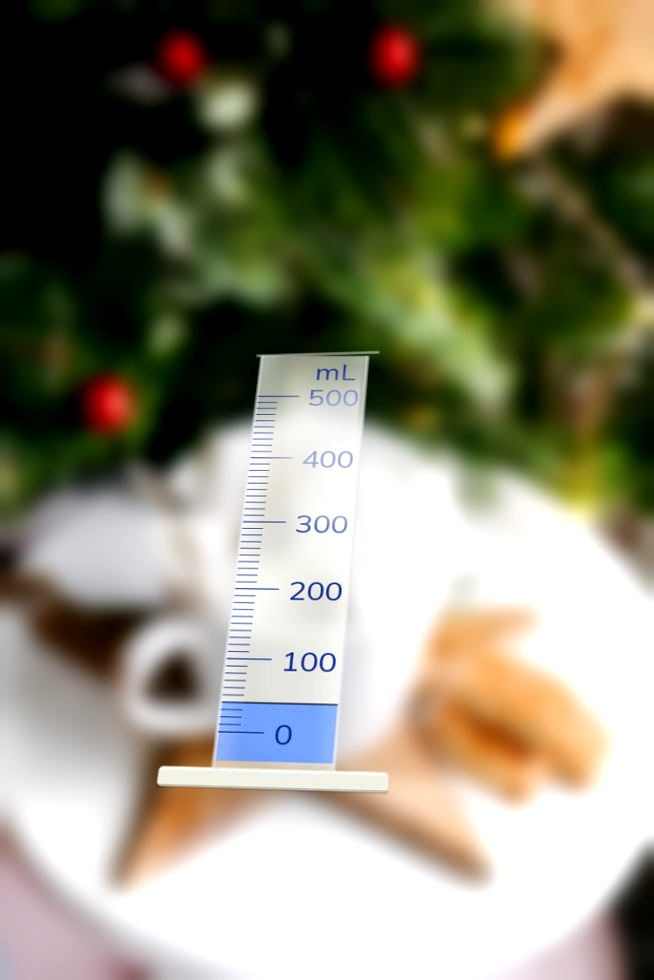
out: **40** mL
